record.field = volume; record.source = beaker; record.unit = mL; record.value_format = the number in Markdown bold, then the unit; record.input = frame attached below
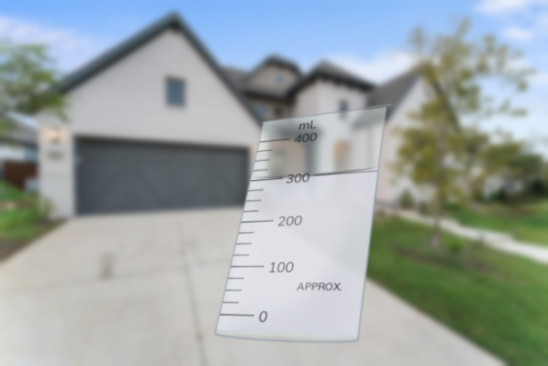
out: **300** mL
